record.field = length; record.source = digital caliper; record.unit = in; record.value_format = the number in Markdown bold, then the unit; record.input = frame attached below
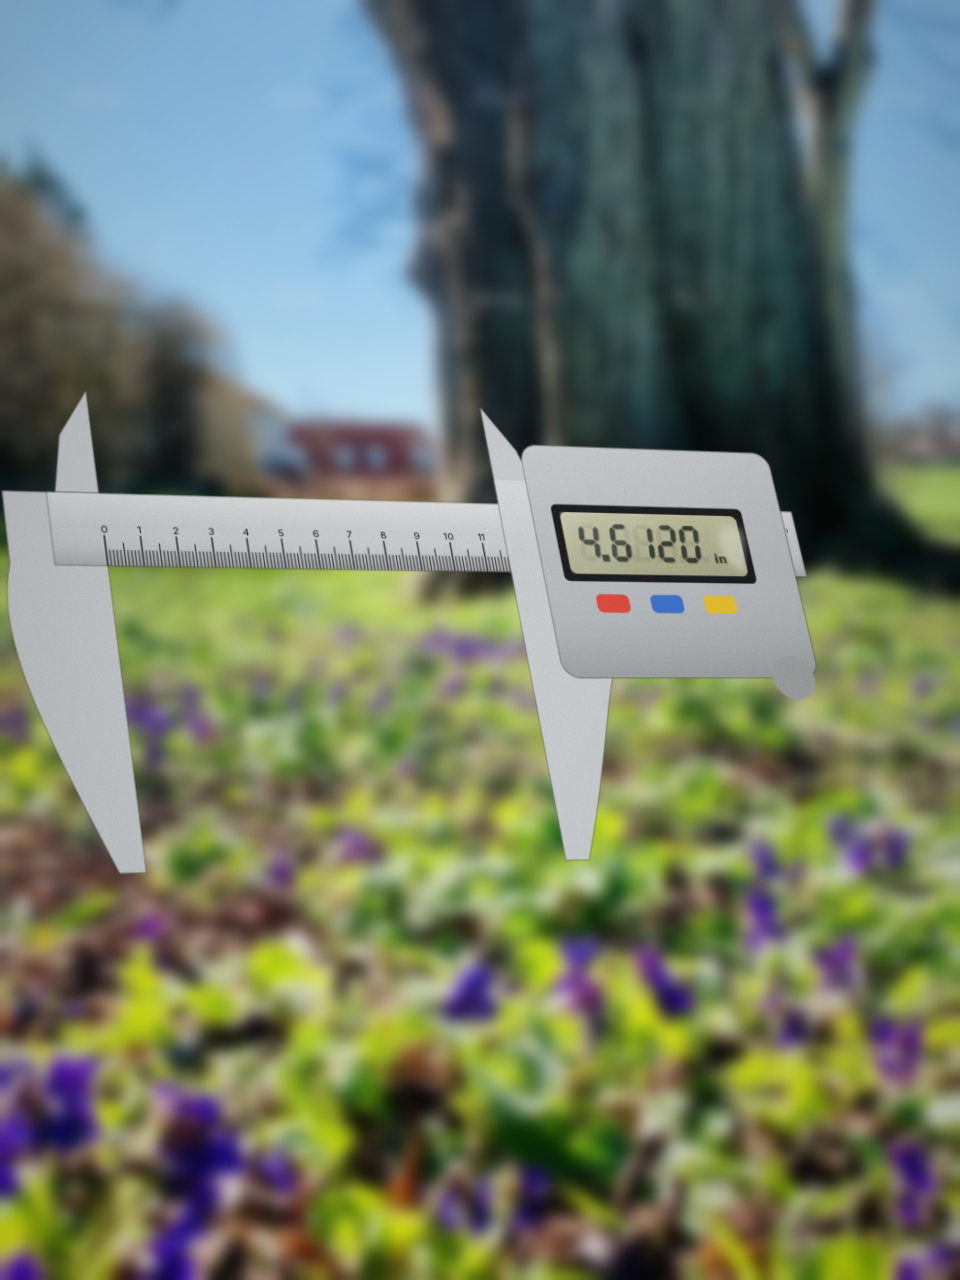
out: **4.6120** in
